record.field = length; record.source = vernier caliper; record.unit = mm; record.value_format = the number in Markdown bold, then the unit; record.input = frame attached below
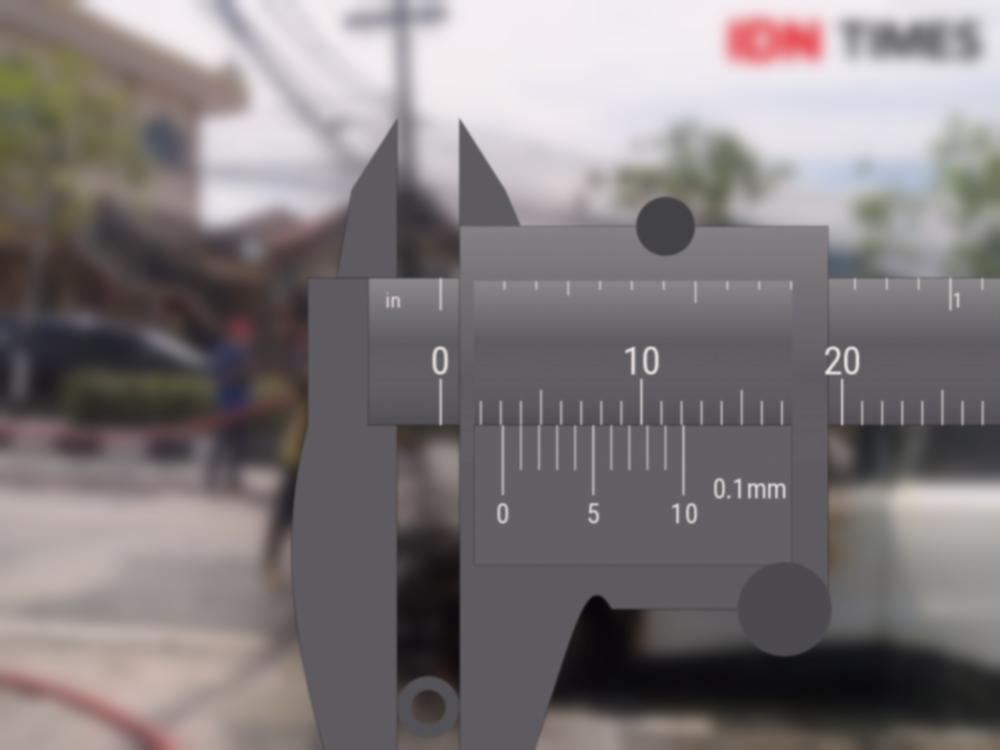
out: **3.1** mm
